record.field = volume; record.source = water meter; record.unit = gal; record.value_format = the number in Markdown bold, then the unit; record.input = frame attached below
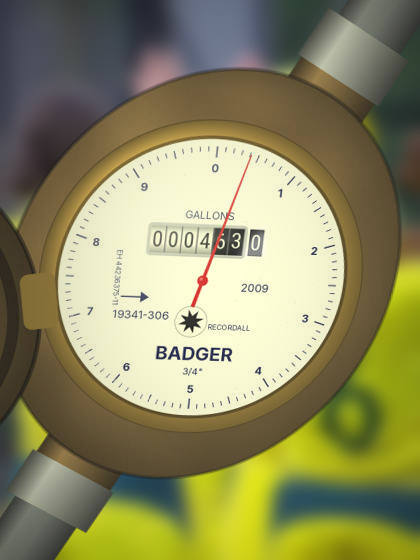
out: **4630.4** gal
